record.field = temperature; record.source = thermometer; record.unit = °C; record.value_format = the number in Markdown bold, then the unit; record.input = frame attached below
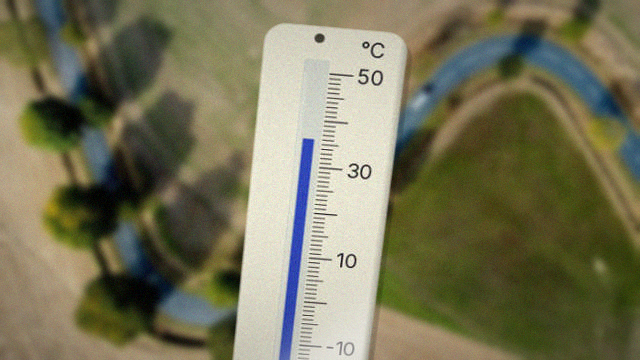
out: **36** °C
